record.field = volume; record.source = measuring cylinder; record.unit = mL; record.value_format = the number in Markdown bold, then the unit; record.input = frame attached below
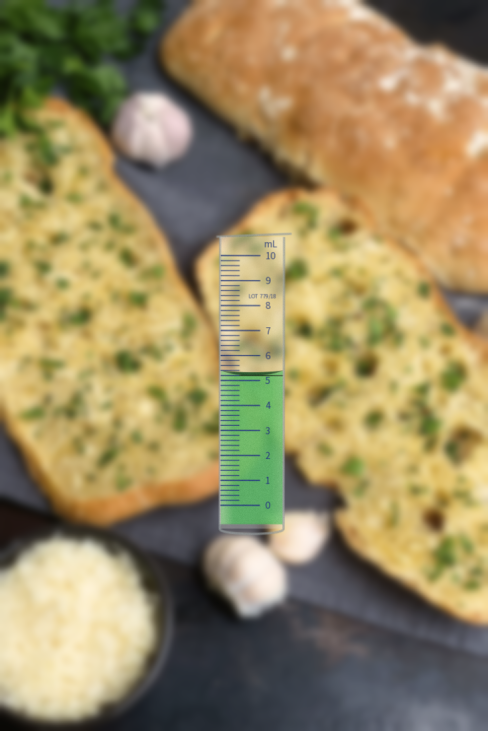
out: **5.2** mL
